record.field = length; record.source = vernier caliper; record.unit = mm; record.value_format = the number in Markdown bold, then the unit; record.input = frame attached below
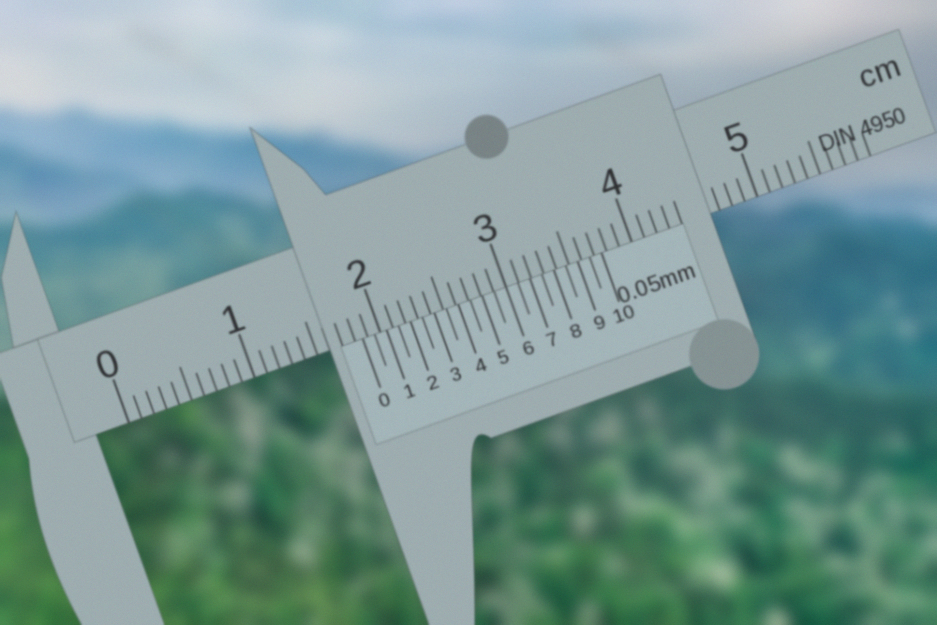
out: **18.6** mm
